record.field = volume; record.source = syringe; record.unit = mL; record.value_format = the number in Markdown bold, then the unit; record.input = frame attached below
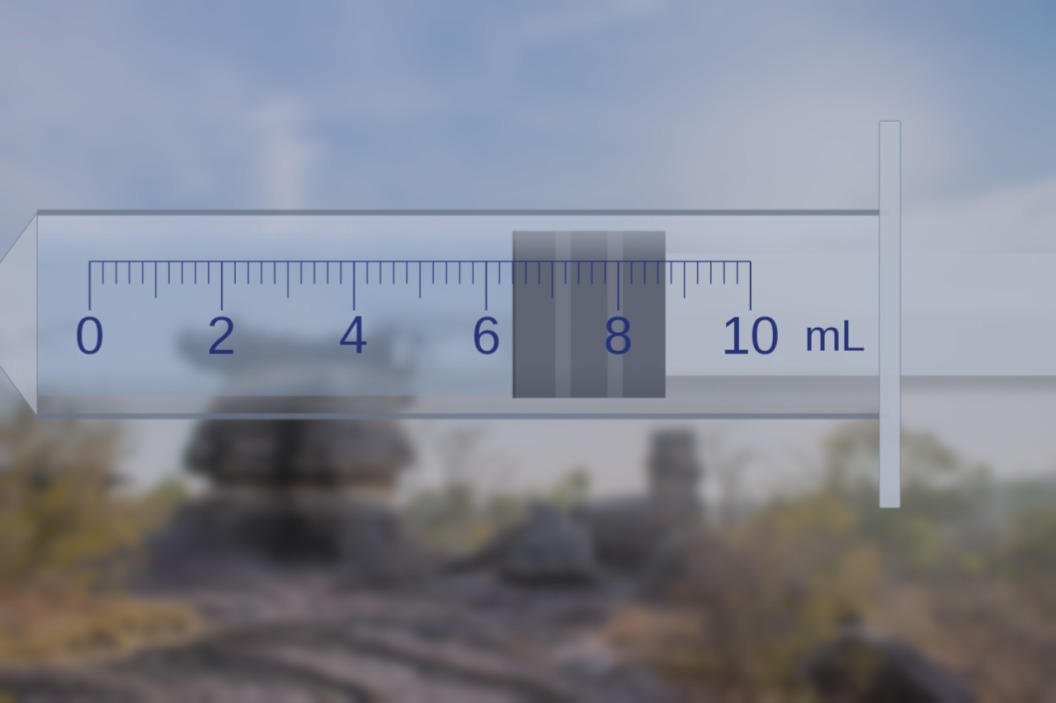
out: **6.4** mL
